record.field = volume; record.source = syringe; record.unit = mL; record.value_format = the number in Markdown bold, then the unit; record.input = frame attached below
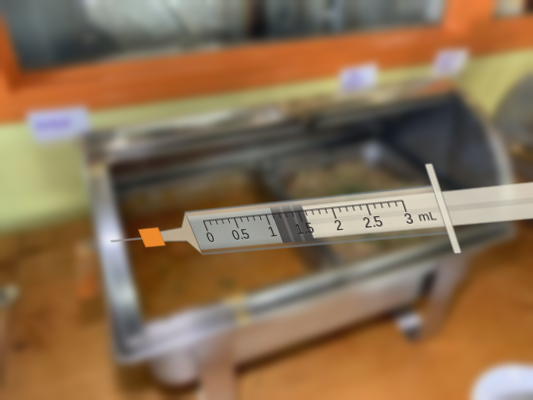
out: **1.1** mL
